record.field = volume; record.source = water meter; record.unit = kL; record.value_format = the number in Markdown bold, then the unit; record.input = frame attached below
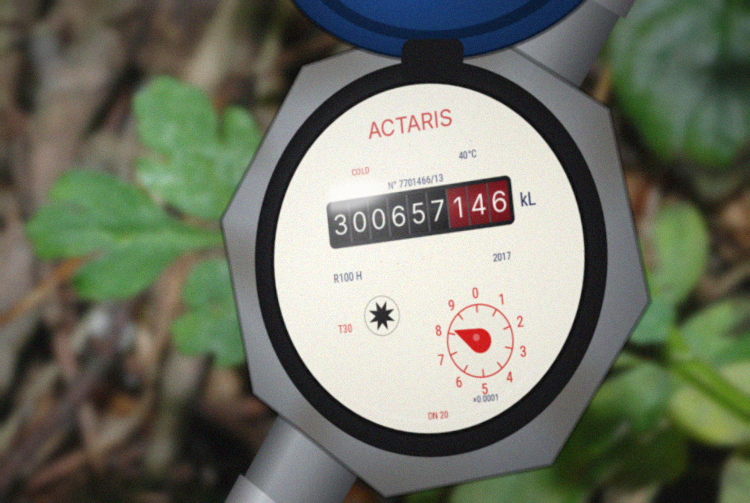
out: **300657.1468** kL
